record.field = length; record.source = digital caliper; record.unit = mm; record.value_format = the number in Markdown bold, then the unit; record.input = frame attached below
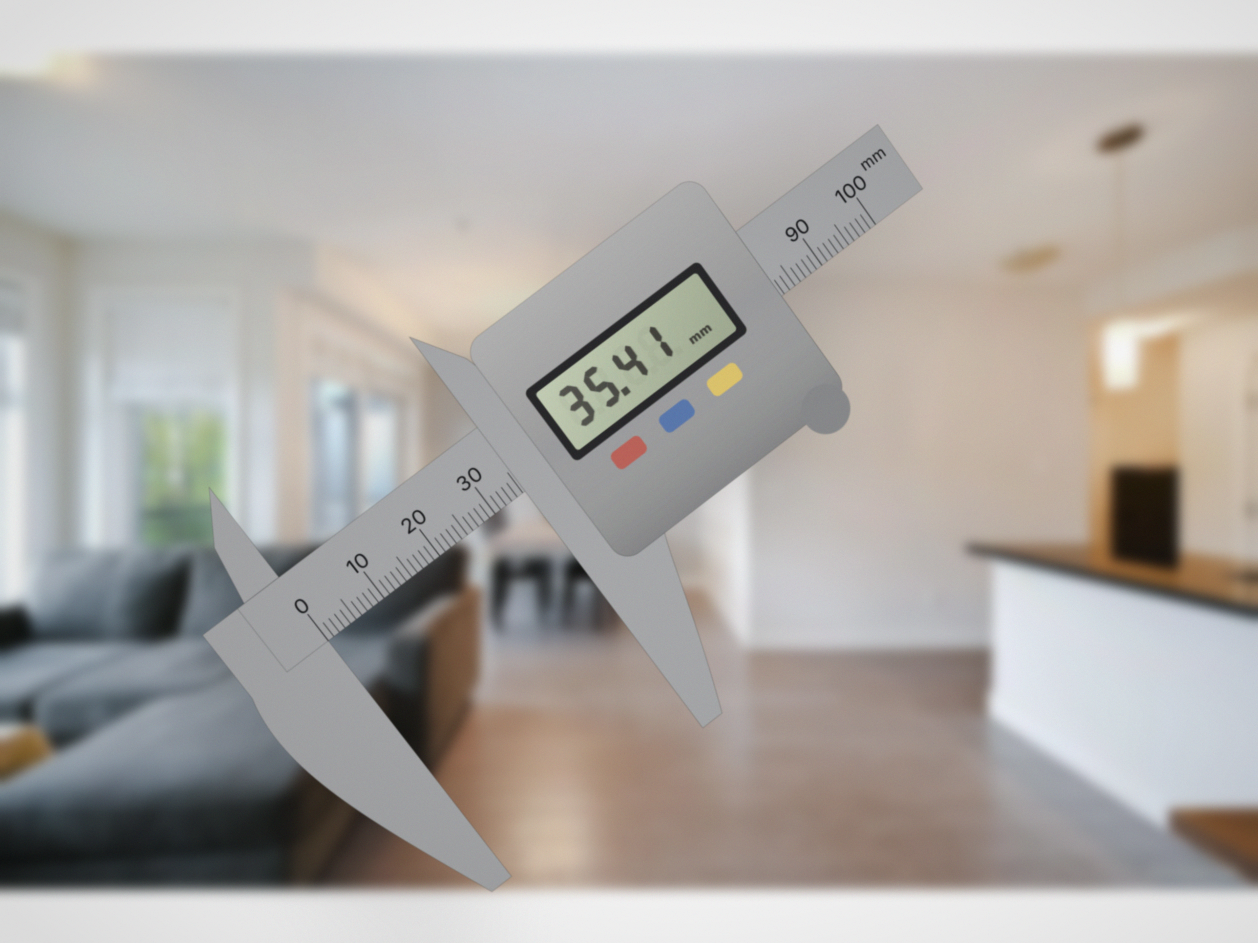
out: **35.41** mm
